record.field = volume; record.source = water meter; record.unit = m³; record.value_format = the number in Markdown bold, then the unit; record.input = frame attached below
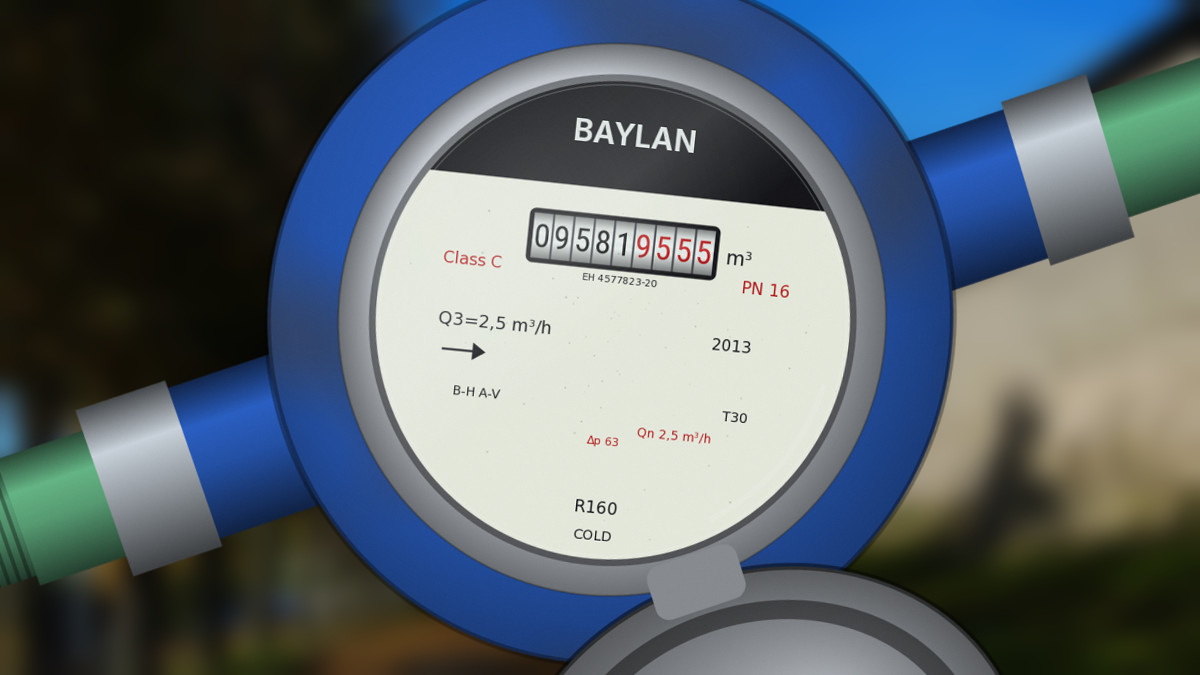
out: **9581.9555** m³
